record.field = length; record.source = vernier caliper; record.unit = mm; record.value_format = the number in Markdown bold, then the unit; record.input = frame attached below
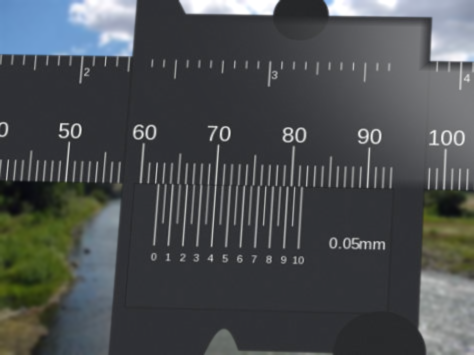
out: **62.4** mm
